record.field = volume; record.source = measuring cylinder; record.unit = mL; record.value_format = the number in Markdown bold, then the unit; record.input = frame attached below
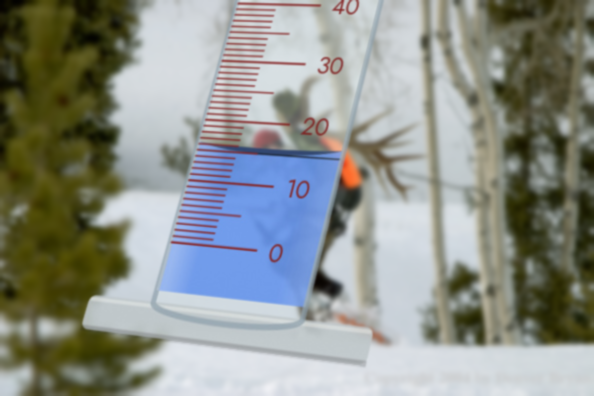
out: **15** mL
